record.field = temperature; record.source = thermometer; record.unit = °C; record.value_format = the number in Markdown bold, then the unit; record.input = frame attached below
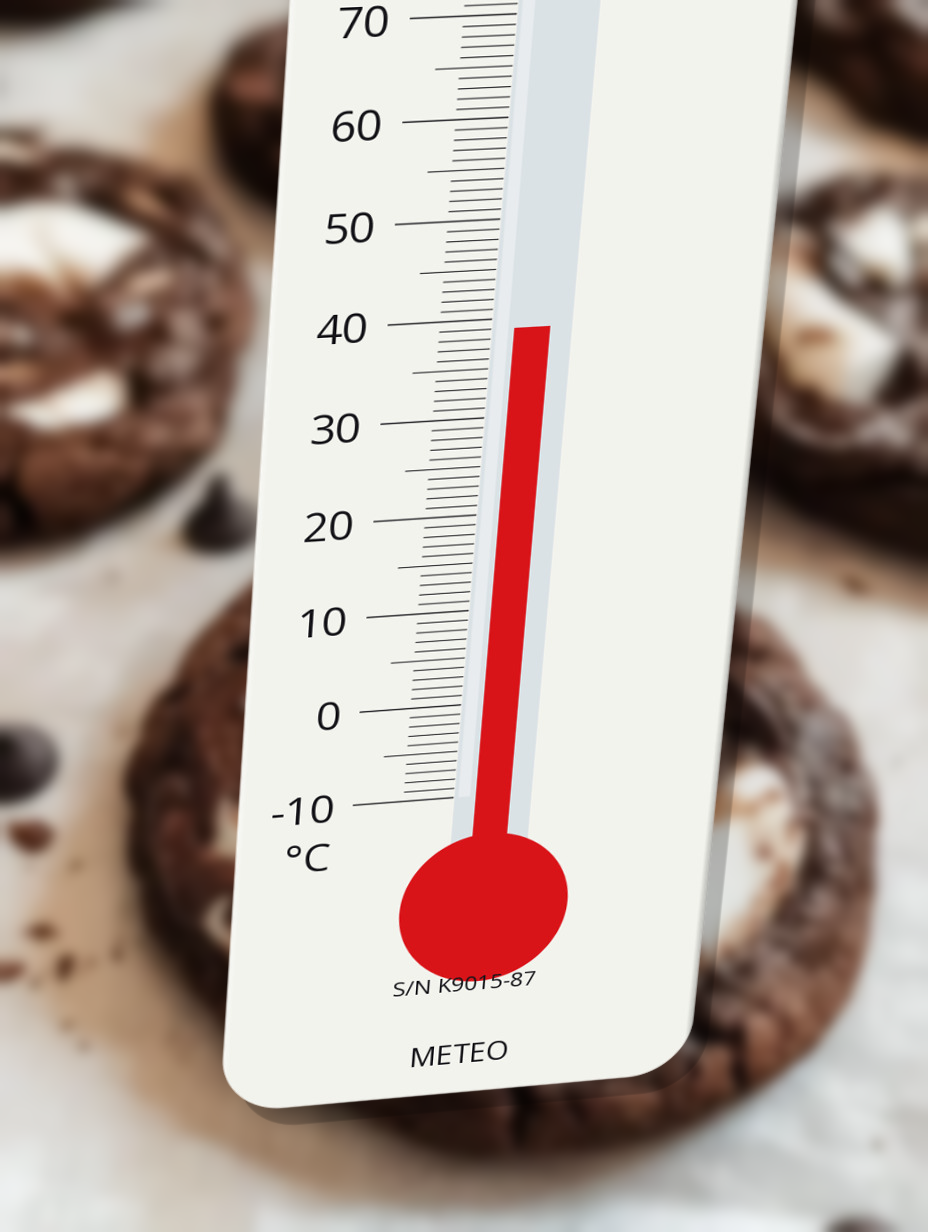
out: **39** °C
